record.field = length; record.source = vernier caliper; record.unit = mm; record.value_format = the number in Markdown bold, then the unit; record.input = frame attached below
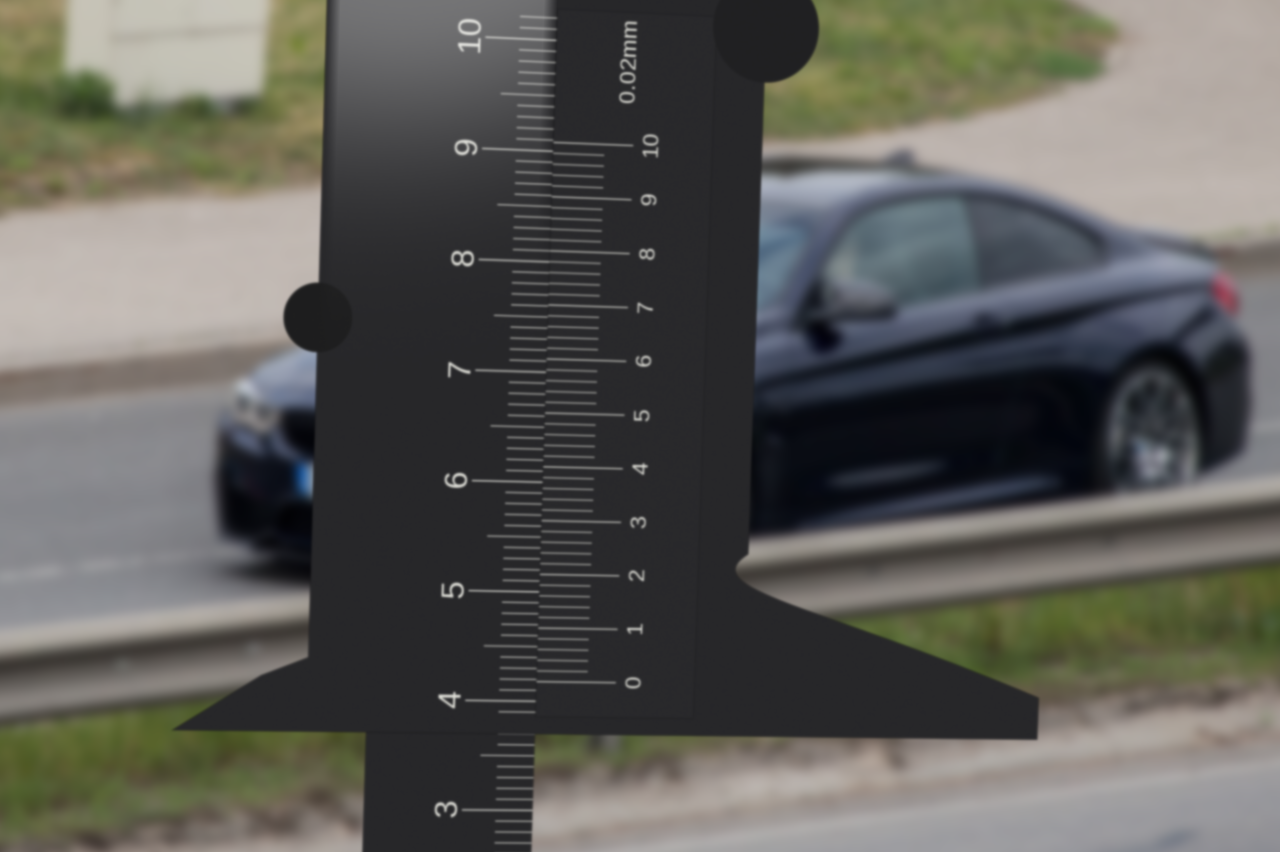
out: **41.8** mm
